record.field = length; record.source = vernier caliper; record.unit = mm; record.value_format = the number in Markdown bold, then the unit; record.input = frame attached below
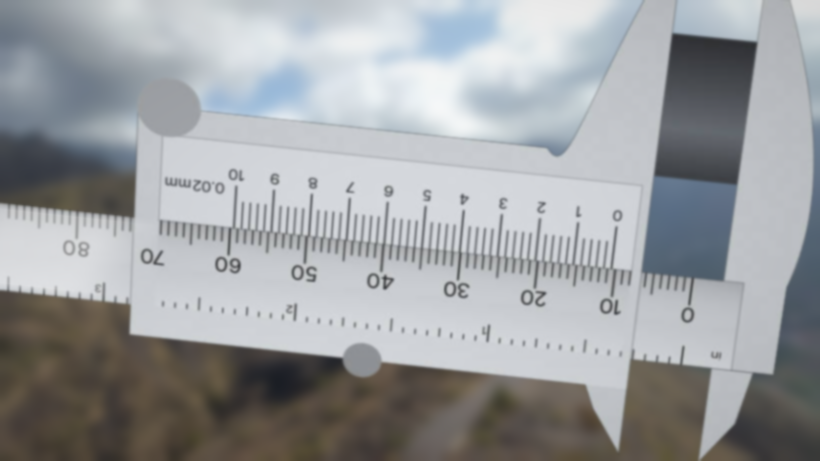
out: **10.5** mm
